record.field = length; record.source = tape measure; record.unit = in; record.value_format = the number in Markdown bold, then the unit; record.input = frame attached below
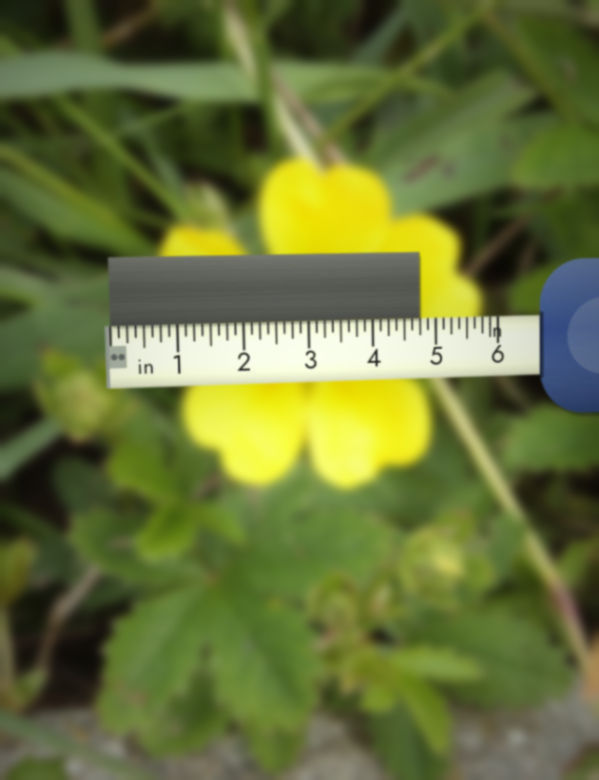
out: **4.75** in
